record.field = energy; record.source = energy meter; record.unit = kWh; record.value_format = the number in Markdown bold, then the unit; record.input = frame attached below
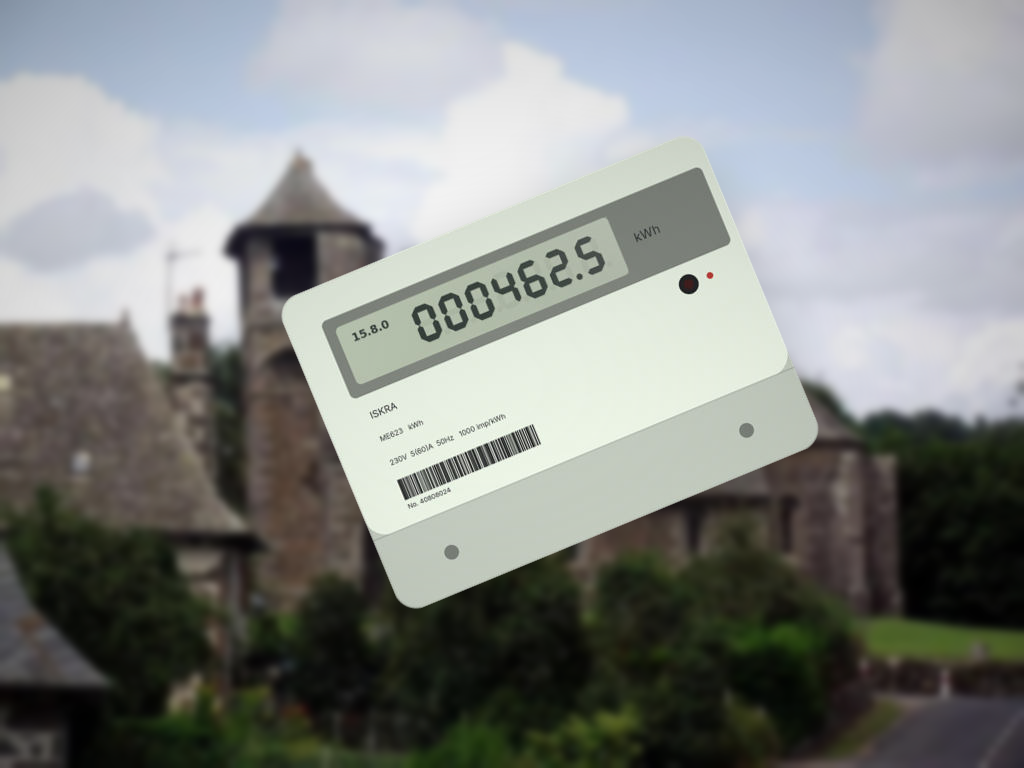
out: **462.5** kWh
